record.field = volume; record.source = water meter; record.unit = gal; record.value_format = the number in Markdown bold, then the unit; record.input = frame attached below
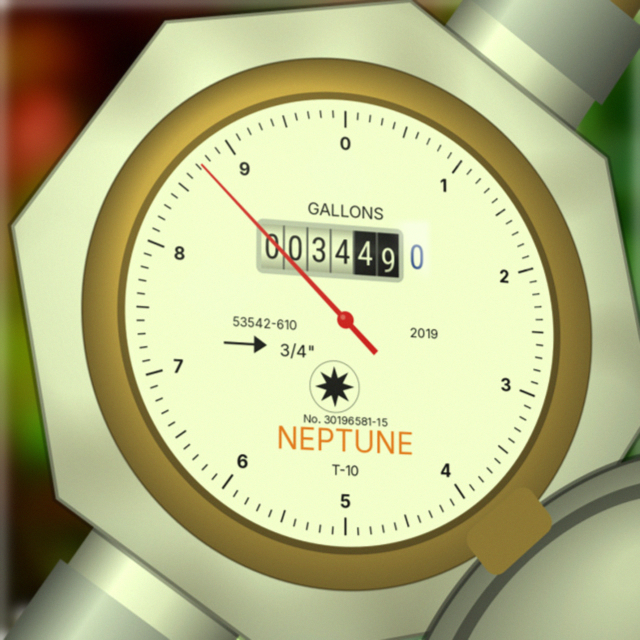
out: **34488.7** gal
